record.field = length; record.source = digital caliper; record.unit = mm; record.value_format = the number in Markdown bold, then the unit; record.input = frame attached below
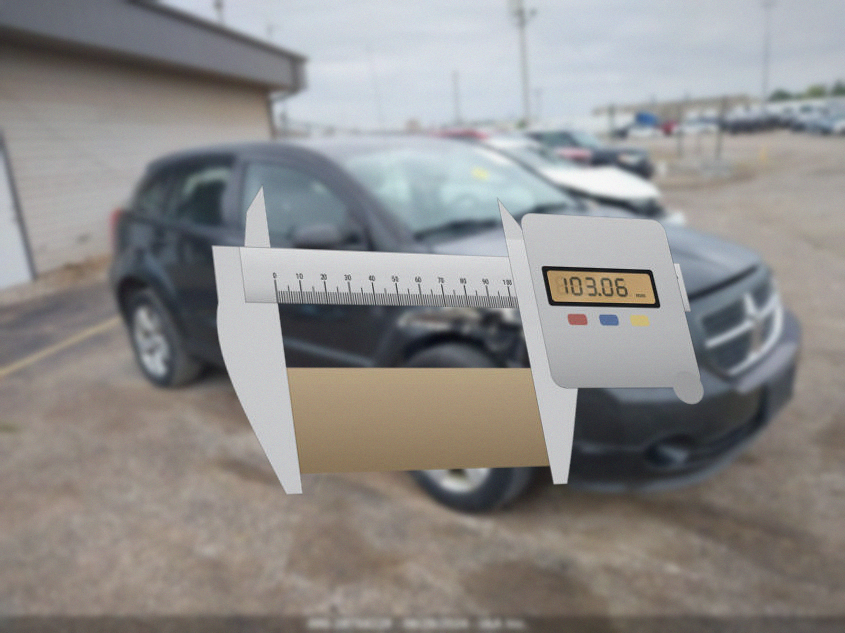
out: **103.06** mm
